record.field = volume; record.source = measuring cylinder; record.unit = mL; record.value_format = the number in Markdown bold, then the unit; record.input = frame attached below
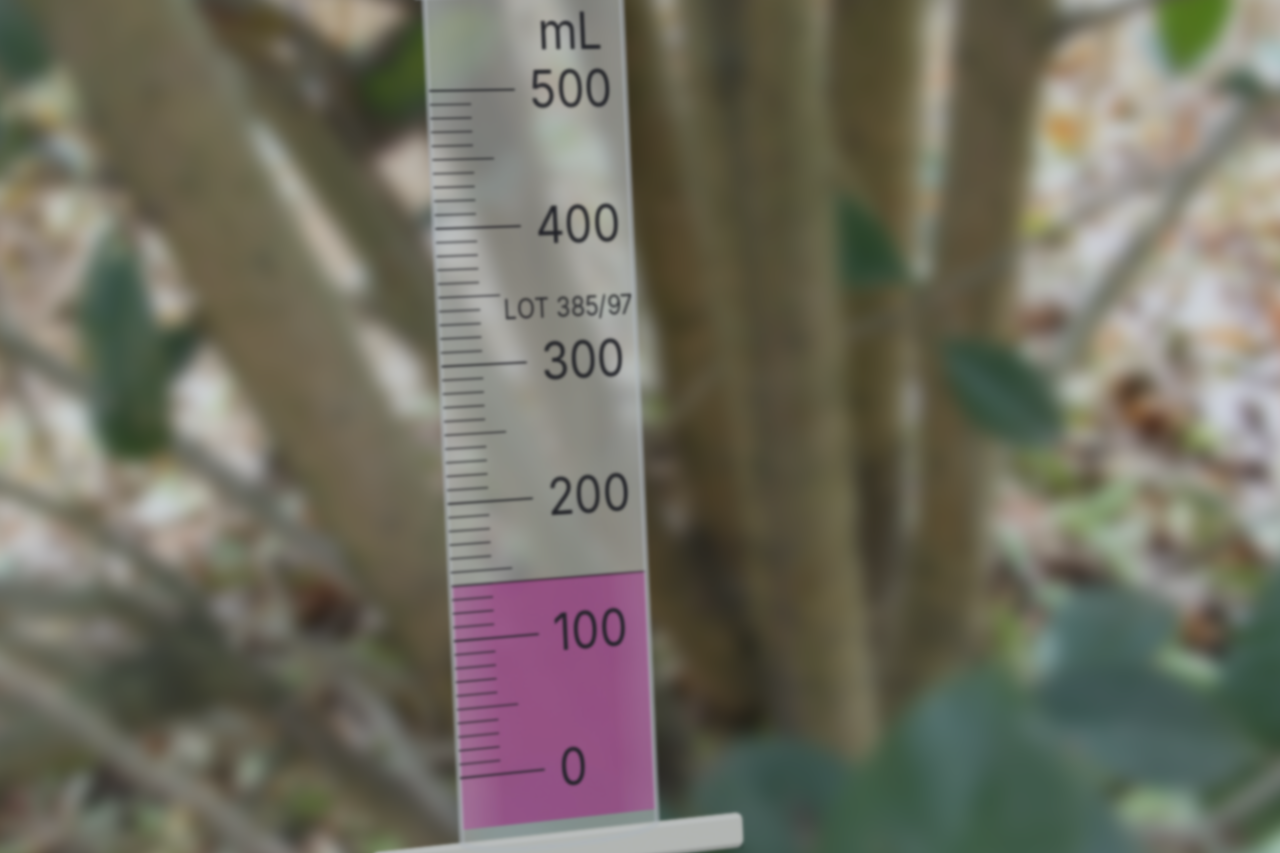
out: **140** mL
